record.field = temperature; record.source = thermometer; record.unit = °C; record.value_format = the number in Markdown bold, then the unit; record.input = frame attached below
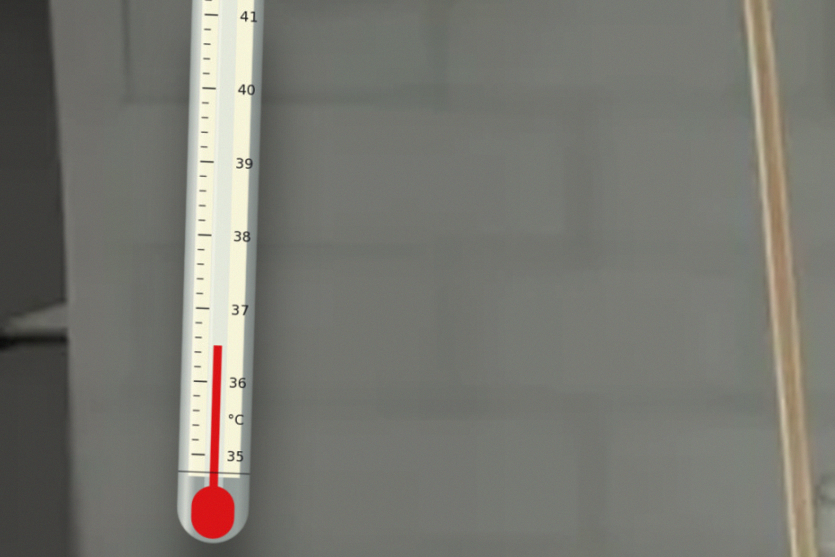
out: **36.5** °C
